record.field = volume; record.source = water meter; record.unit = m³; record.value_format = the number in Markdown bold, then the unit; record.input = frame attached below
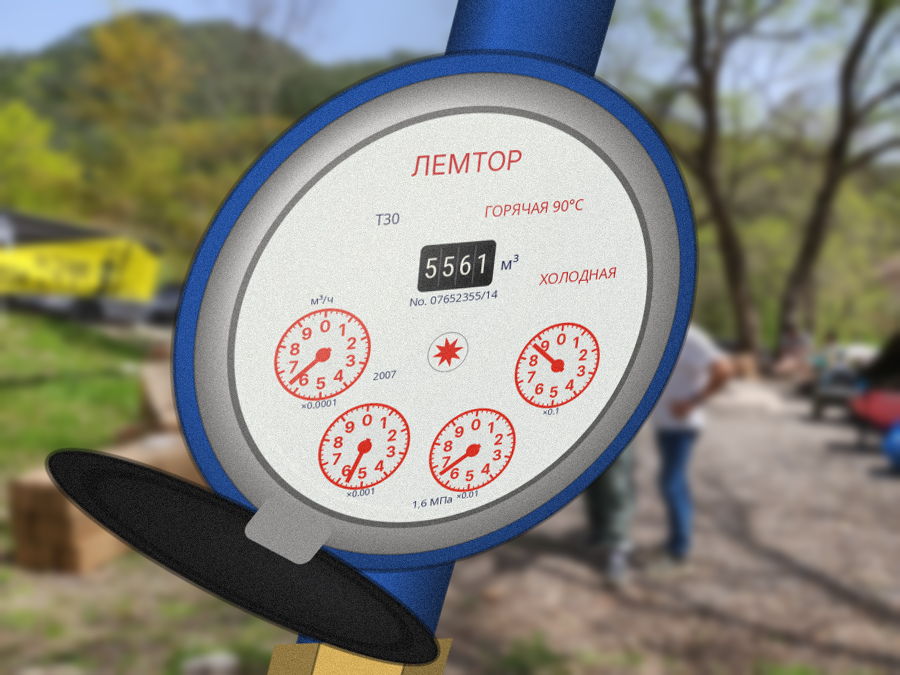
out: **5561.8656** m³
